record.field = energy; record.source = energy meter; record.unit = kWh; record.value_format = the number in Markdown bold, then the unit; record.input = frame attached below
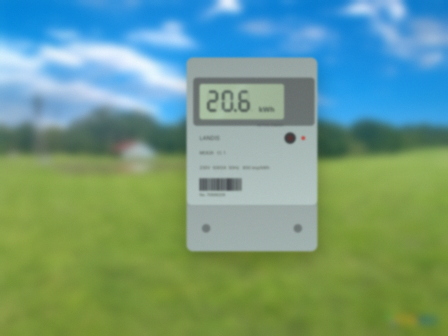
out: **20.6** kWh
